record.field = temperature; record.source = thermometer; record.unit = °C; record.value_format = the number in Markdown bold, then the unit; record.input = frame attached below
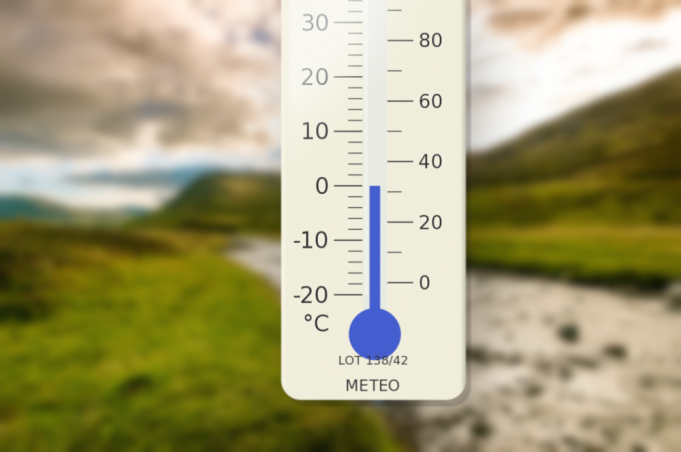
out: **0** °C
